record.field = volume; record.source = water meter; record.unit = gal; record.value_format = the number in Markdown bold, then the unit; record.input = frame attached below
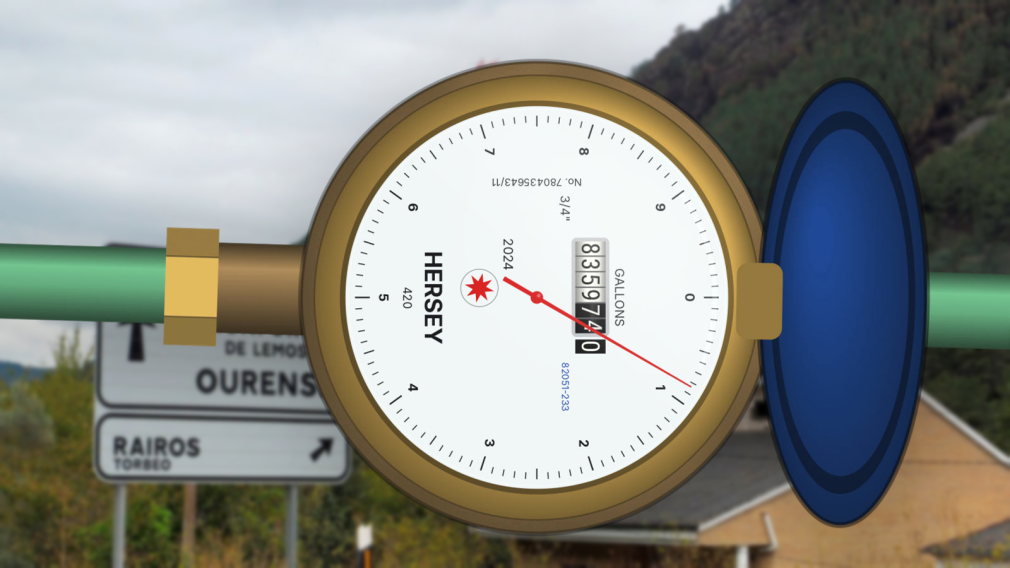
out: **8359740.8** gal
